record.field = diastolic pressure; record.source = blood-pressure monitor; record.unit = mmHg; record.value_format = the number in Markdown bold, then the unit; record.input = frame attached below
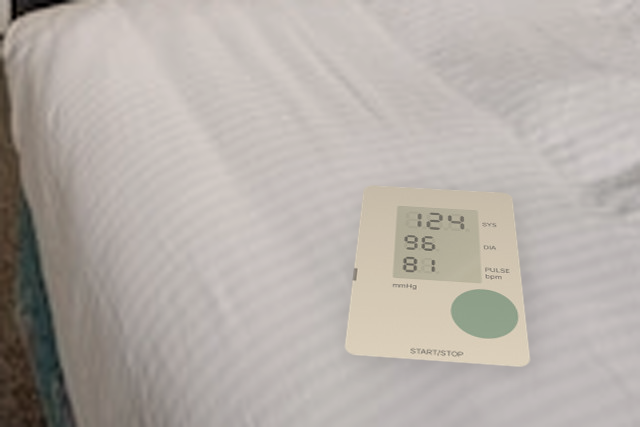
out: **96** mmHg
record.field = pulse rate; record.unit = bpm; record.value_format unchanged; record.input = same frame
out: **81** bpm
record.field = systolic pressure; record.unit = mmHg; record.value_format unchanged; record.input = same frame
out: **124** mmHg
